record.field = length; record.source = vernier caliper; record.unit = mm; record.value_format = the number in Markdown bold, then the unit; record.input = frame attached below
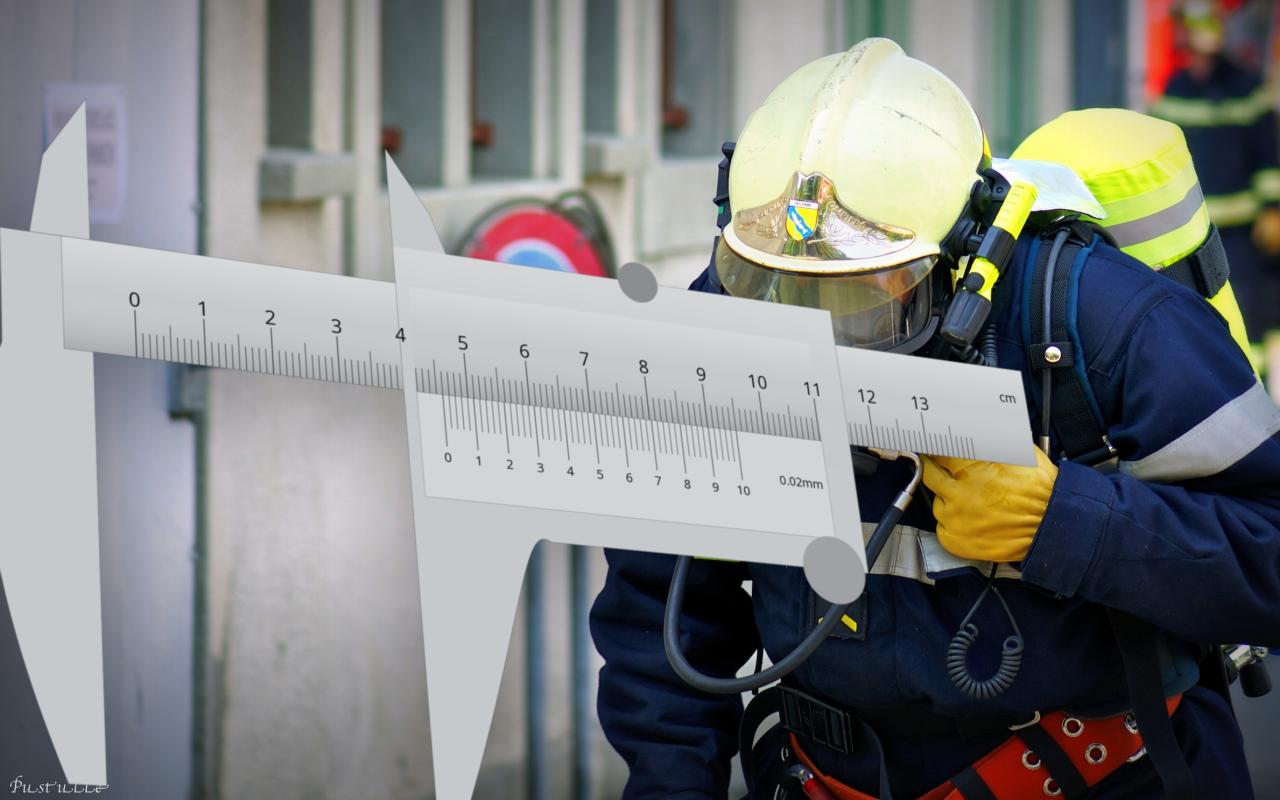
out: **46.0** mm
